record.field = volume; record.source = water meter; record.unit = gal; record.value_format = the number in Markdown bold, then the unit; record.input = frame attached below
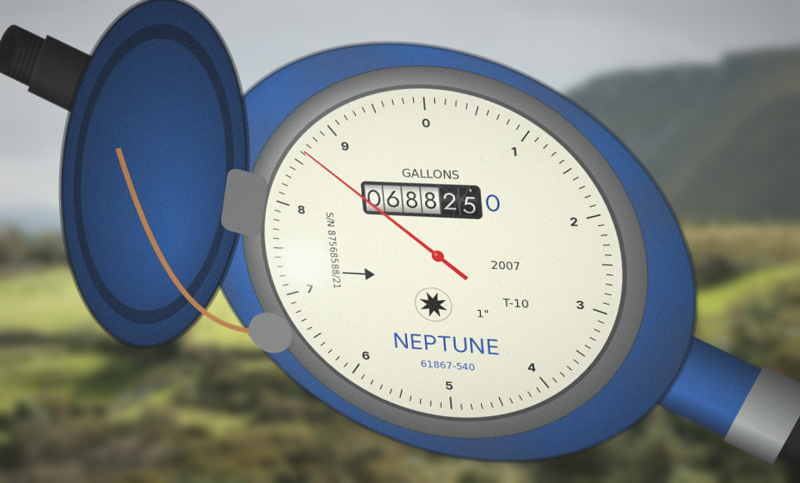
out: **688248.6** gal
